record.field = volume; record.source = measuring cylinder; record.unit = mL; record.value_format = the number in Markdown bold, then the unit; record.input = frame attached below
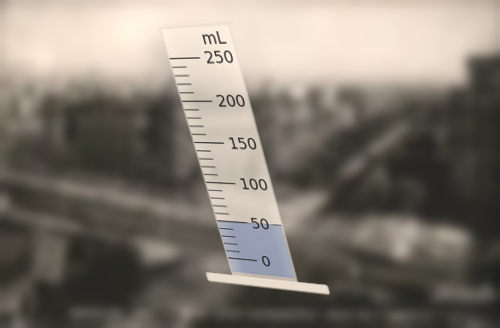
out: **50** mL
